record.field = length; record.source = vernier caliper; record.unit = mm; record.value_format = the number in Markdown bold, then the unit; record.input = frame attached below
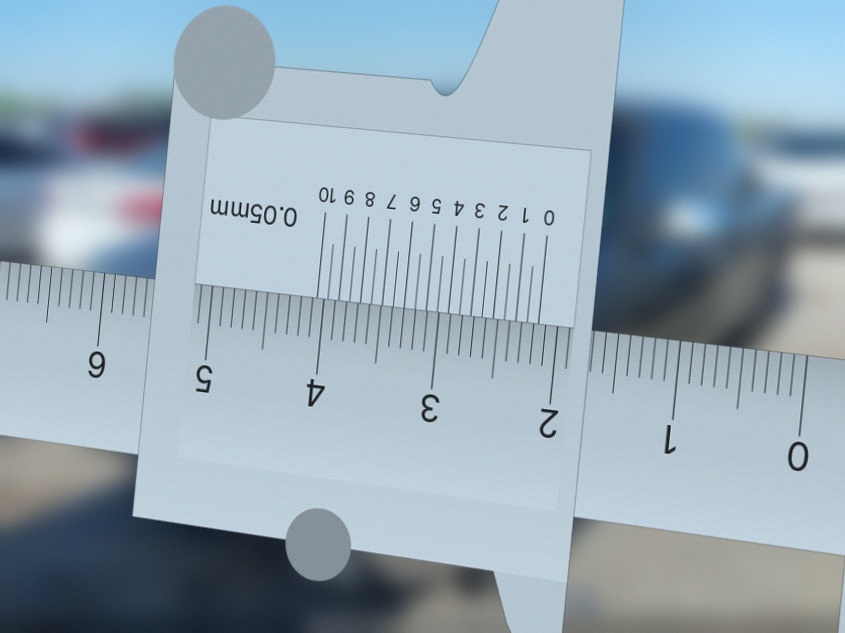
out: **21.6** mm
